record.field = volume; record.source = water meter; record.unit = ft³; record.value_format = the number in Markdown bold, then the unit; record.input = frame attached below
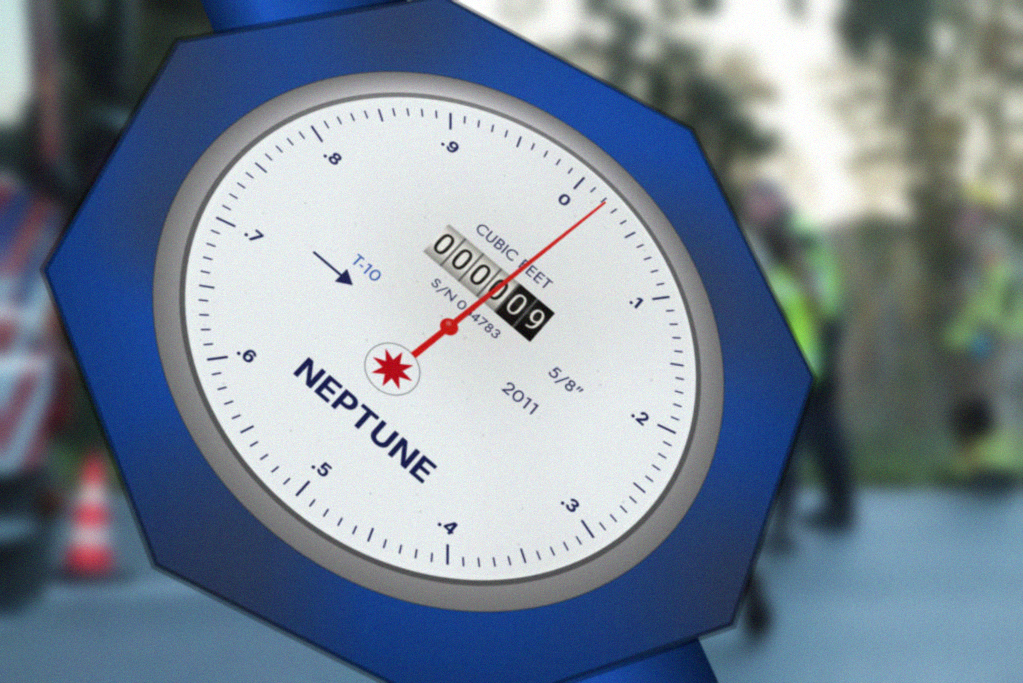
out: **9.02** ft³
